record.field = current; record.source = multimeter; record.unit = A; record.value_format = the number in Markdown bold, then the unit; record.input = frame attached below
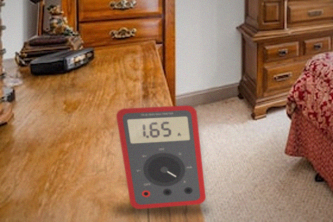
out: **1.65** A
